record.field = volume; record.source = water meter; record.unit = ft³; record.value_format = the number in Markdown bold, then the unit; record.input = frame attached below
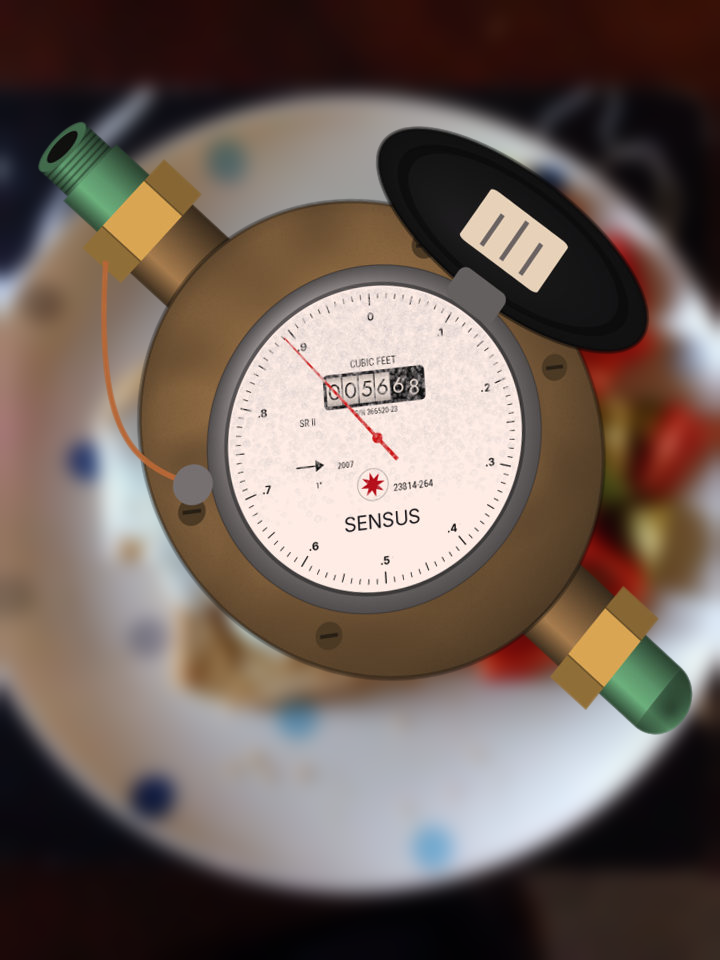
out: **5667.89** ft³
